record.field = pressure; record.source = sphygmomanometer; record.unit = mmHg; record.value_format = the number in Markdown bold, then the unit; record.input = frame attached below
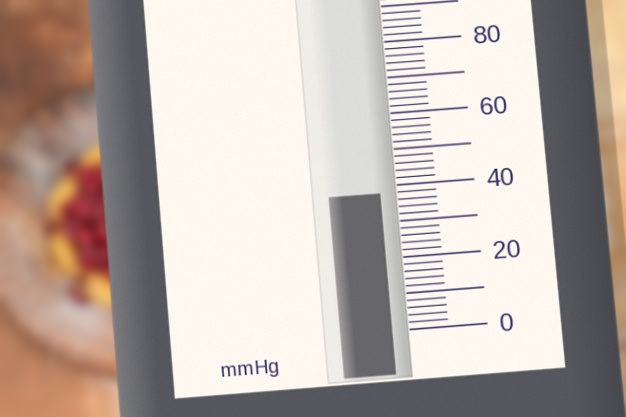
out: **38** mmHg
